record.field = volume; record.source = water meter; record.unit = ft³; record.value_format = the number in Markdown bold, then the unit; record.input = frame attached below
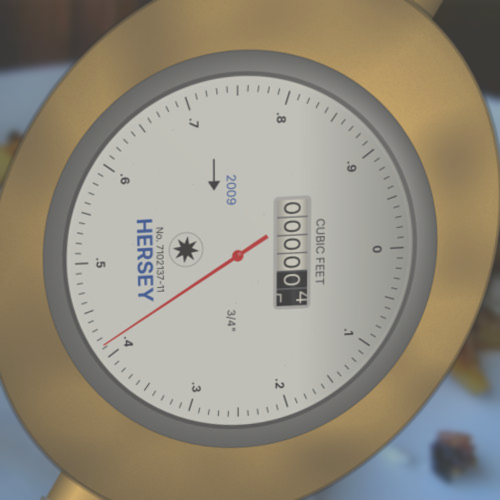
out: **4.41** ft³
